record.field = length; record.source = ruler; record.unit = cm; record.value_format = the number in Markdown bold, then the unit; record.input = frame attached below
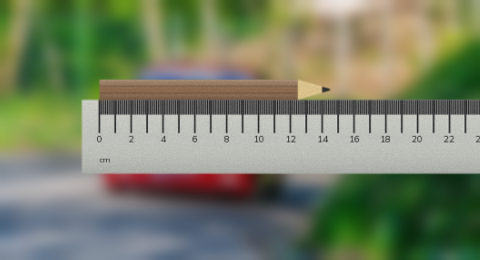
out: **14.5** cm
